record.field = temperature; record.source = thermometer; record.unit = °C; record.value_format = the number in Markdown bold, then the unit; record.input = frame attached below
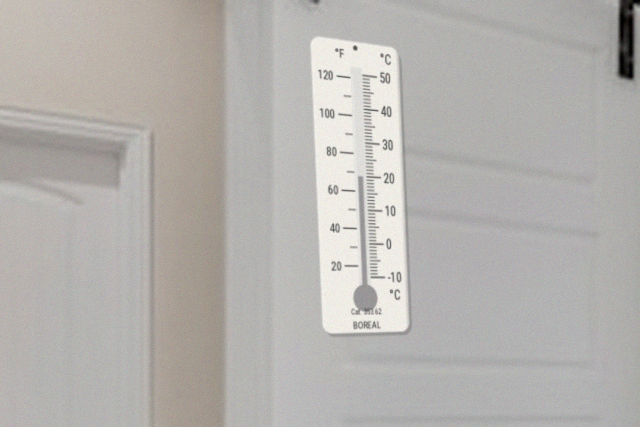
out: **20** °C
